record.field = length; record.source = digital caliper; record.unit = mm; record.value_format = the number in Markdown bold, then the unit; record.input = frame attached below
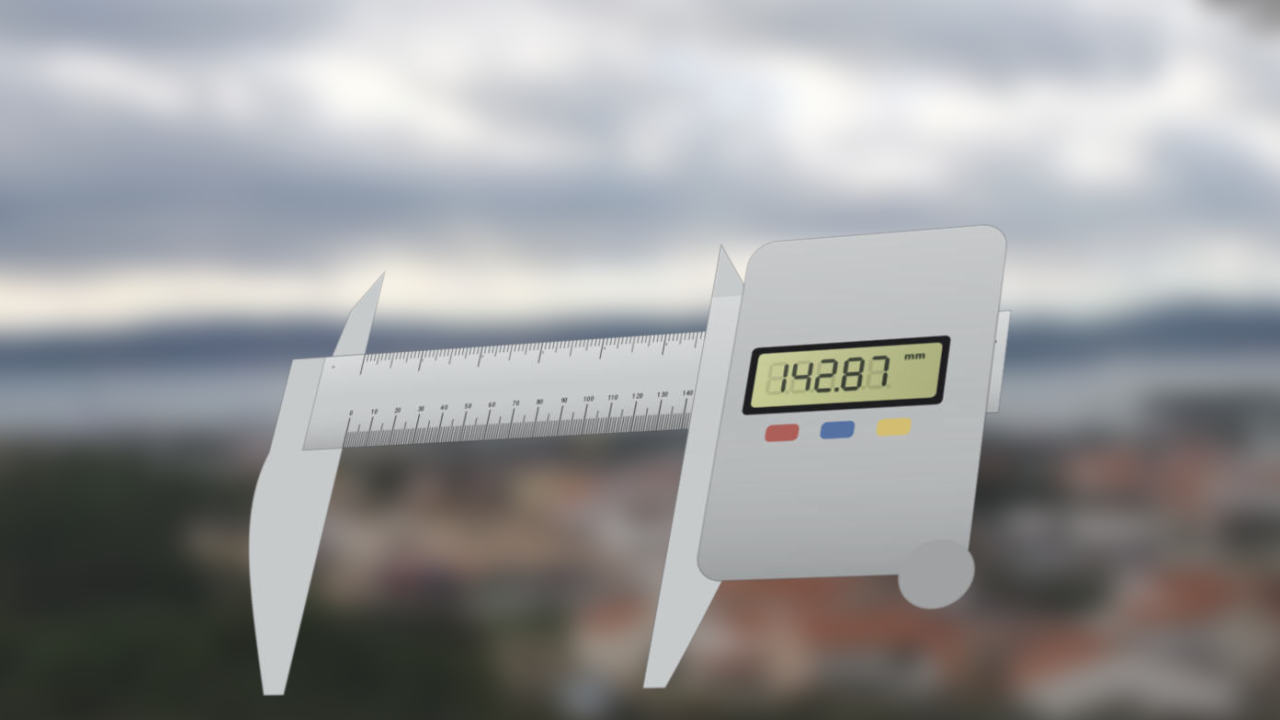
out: **142.87** mm
